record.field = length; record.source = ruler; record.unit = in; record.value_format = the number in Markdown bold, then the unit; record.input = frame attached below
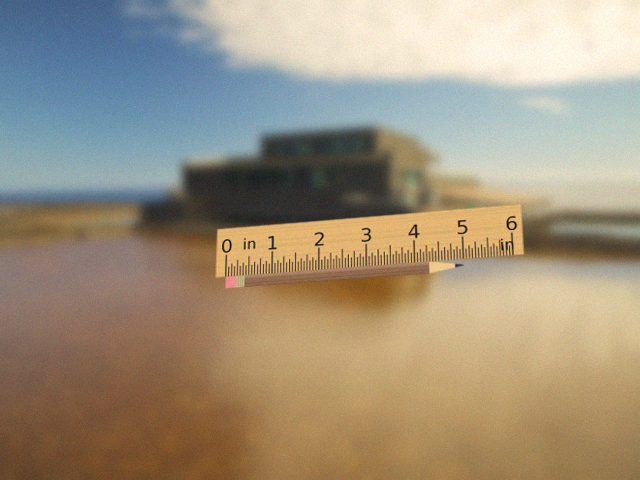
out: **5** in
